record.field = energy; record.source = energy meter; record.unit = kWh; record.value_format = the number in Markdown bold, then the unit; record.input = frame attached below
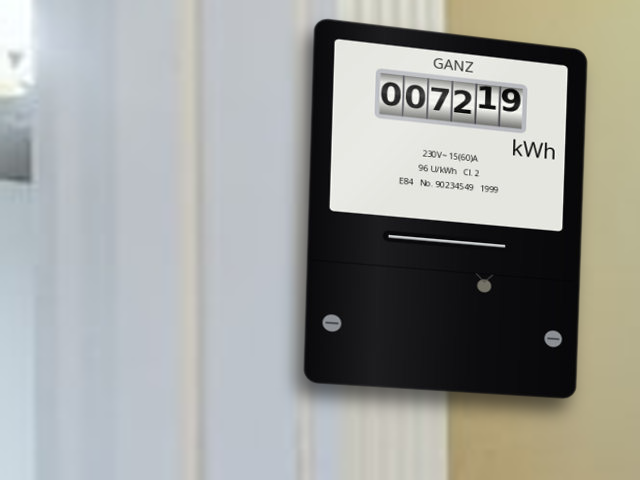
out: **7219** kWh
